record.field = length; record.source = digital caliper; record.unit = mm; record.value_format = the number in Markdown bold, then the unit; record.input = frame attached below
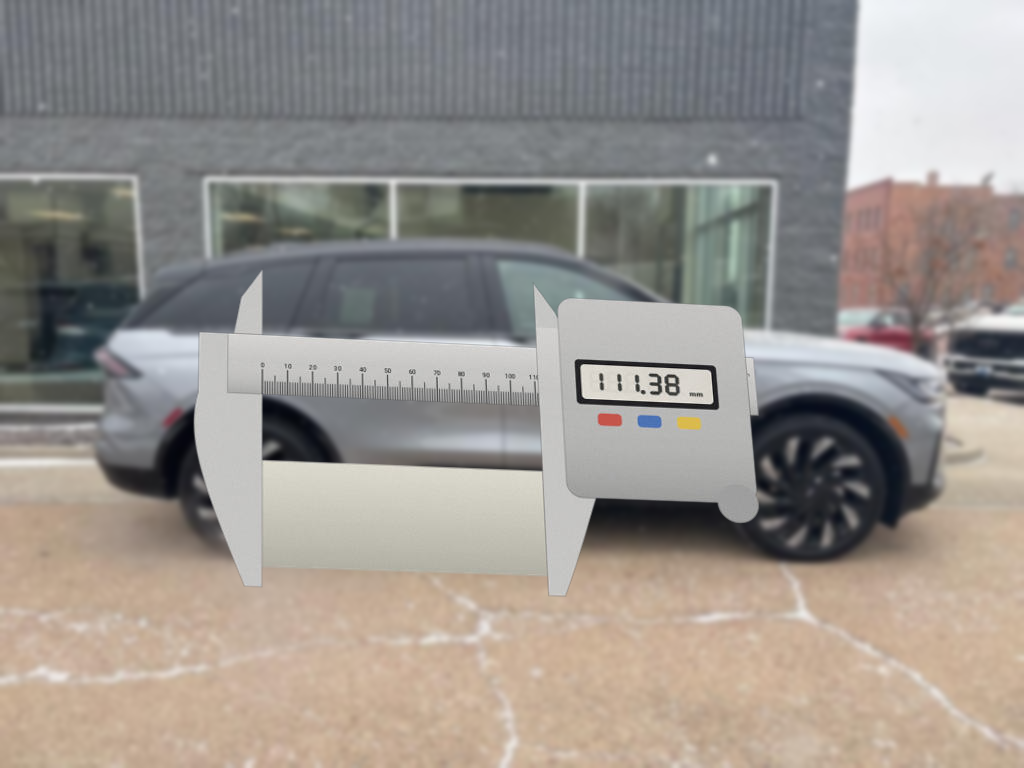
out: **111.38** mm
